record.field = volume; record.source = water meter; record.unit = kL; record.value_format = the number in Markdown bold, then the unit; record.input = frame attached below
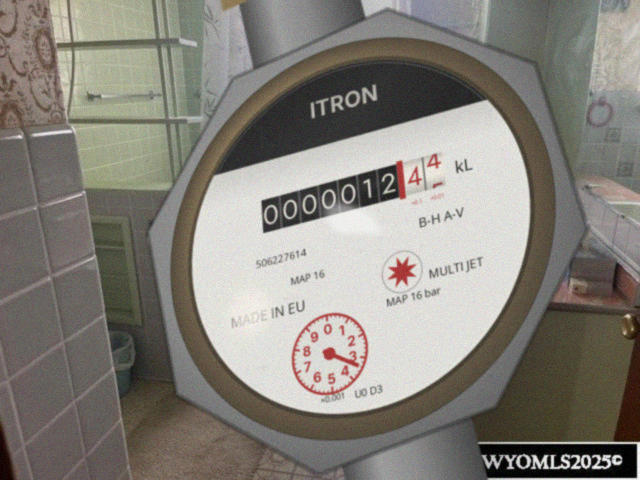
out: **12.443** kL
